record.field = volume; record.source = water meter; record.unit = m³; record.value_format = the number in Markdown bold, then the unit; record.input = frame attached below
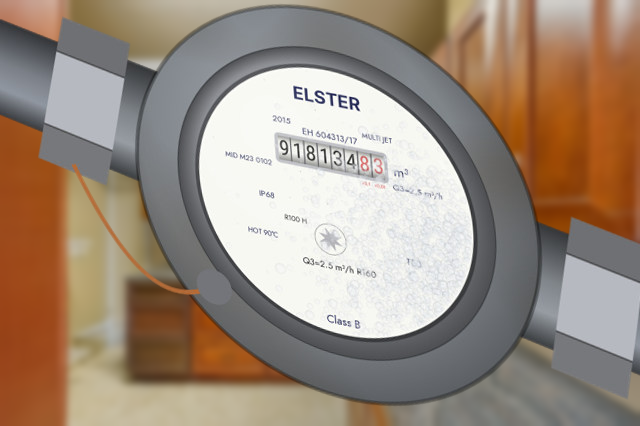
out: **918134.83** m³
